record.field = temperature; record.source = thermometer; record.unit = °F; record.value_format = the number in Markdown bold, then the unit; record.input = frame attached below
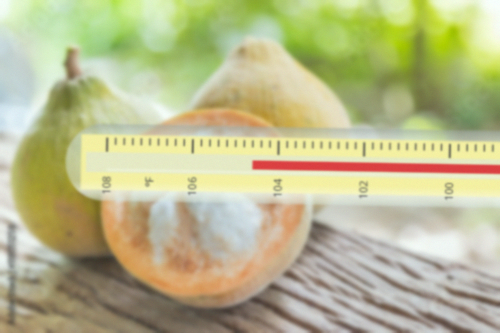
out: **104.6** °F
